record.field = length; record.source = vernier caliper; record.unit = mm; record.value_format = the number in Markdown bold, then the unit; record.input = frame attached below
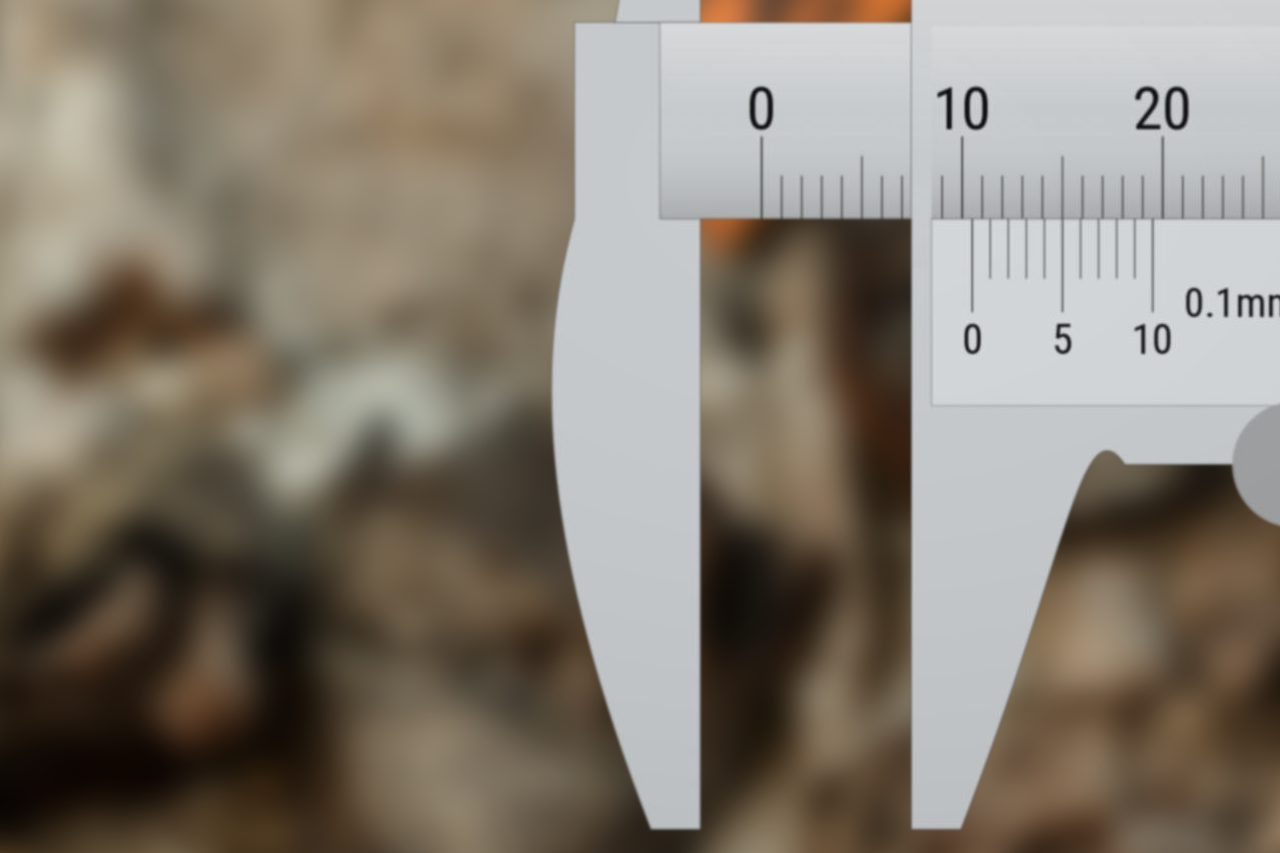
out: **10.5** mm
